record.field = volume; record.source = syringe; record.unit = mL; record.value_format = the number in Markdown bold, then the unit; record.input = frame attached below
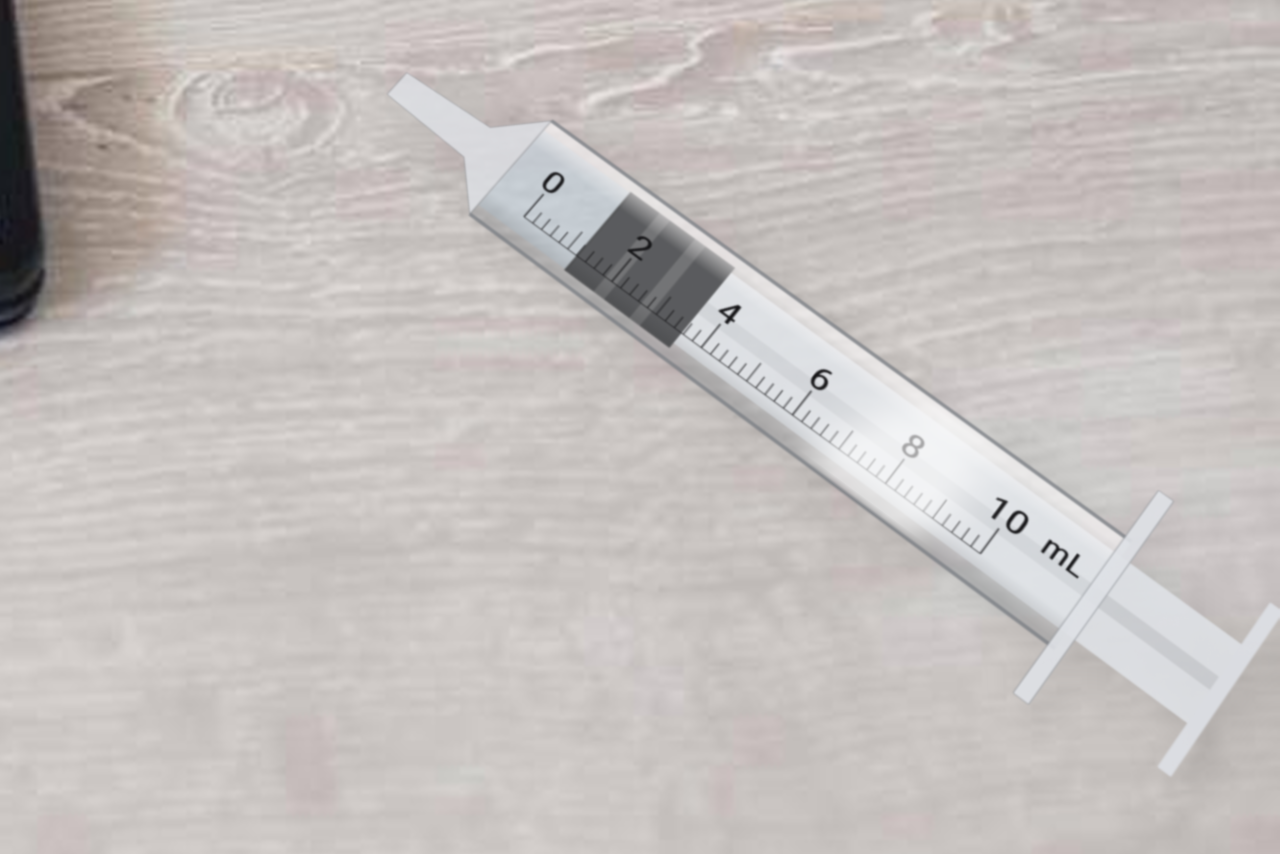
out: **1.2** mL
